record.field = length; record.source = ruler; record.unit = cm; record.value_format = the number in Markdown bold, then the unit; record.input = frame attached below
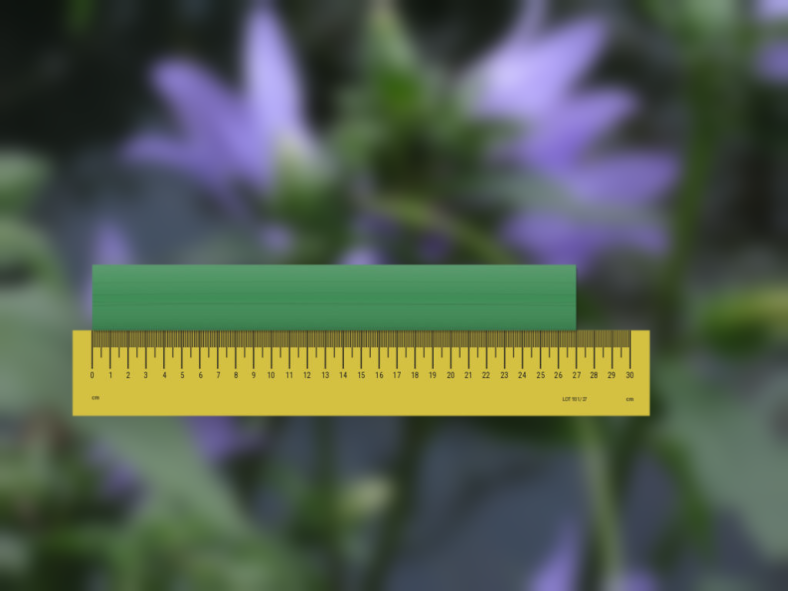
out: **27** cm
